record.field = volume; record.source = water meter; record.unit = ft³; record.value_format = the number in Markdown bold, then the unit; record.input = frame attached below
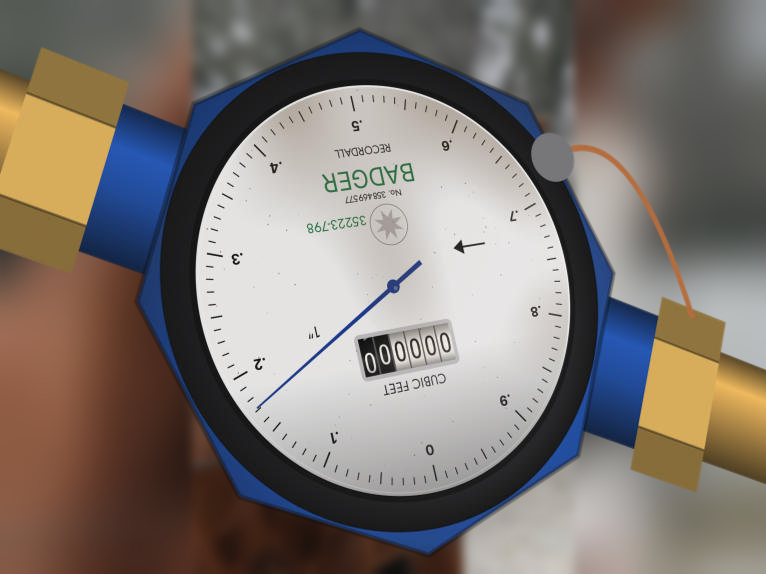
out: **0.17** ft³
